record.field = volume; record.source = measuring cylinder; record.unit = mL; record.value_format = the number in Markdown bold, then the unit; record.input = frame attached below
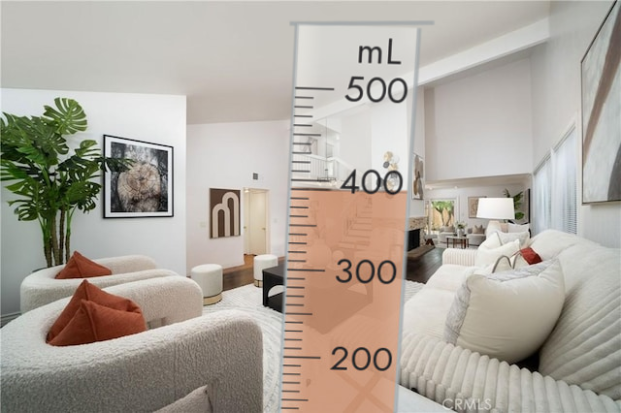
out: **390** mL
